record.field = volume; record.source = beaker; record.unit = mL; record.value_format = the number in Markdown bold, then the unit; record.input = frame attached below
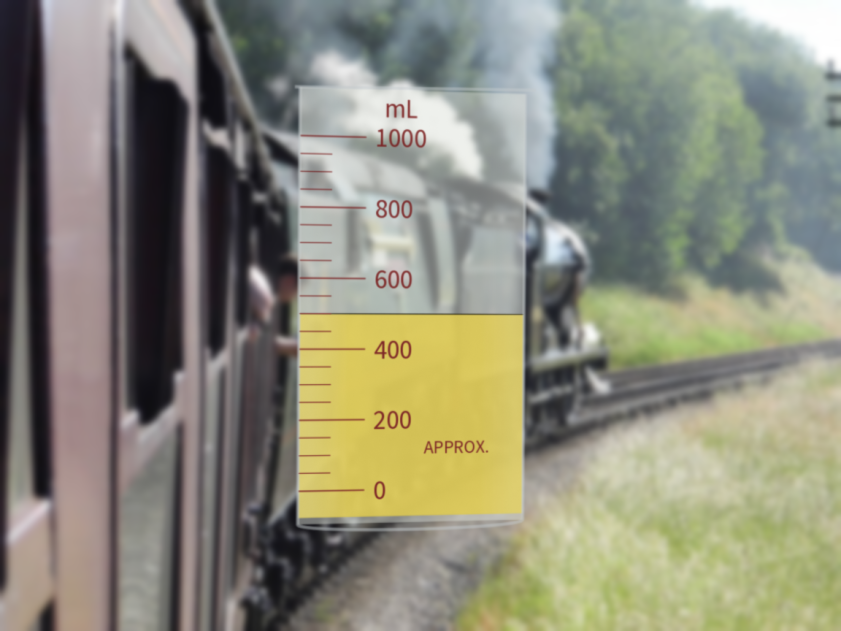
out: **500** mL
